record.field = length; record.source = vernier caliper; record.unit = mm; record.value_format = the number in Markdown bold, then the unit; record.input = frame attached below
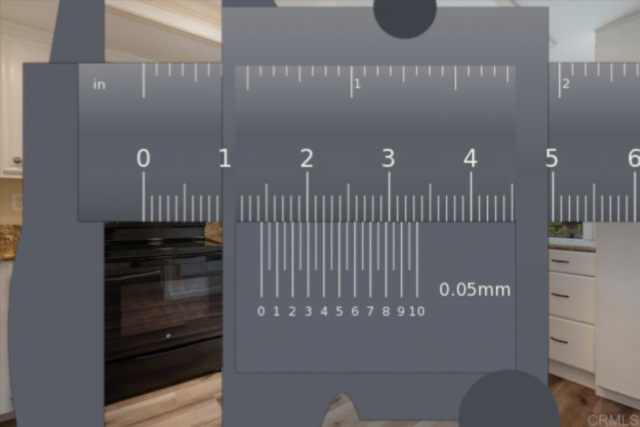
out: **14.4** mm
